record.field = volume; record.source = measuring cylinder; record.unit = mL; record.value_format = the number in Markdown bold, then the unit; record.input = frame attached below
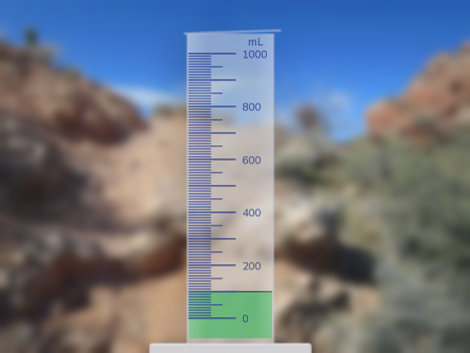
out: **100** mL
